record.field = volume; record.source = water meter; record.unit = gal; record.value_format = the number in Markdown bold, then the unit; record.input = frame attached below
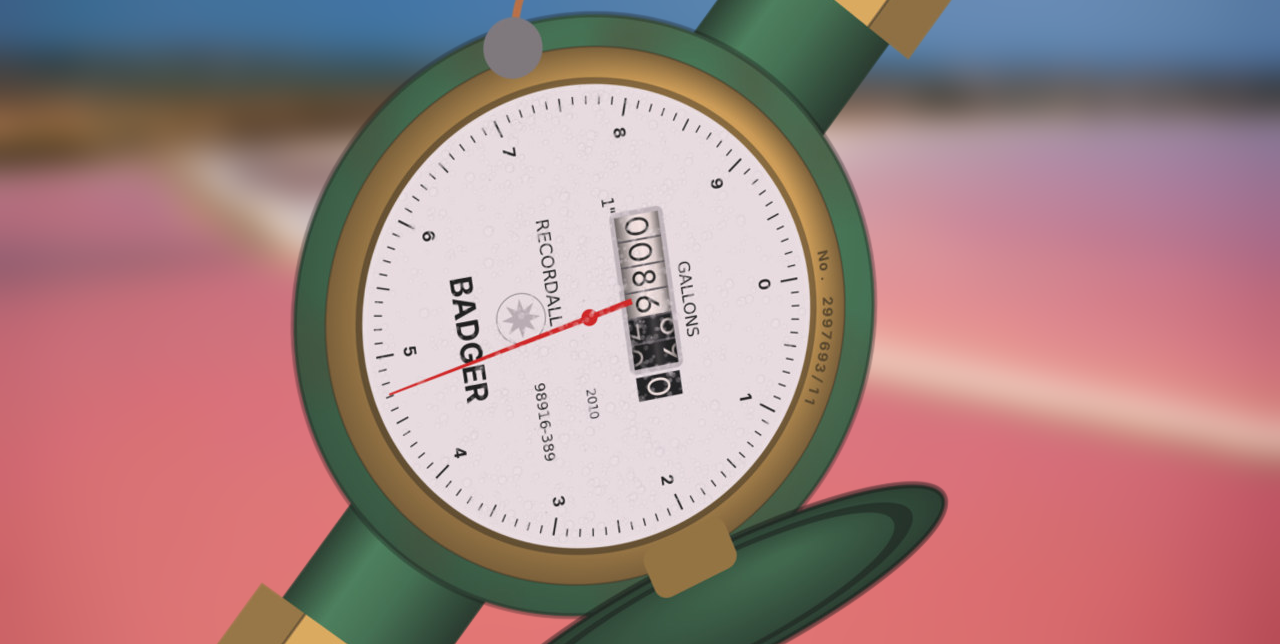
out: **86694.7** gal
